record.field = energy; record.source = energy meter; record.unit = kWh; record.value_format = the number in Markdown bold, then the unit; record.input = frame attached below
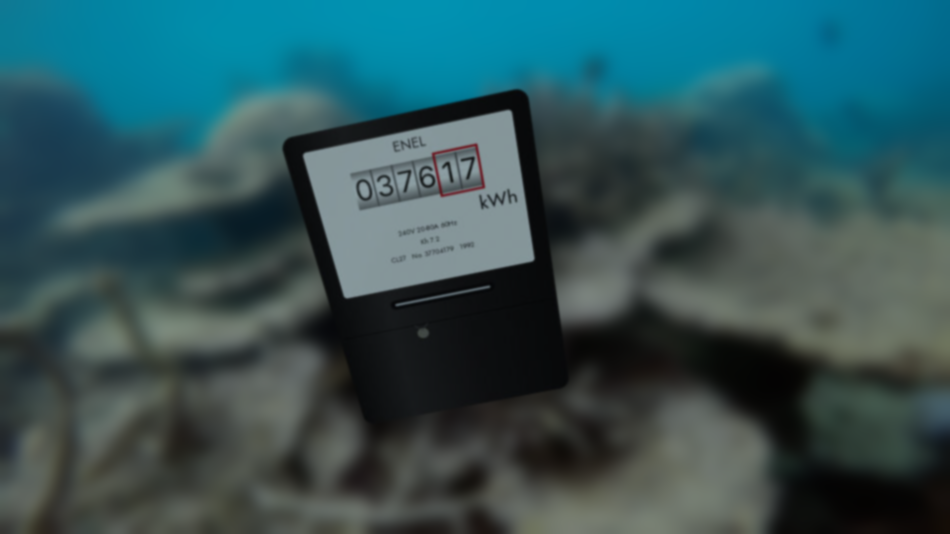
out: **376.17** kWh
